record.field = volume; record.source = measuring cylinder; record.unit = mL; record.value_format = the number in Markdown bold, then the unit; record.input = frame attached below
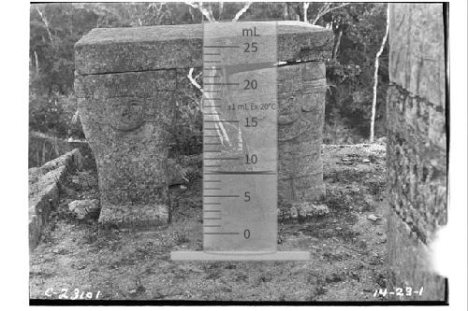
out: **8** mL
